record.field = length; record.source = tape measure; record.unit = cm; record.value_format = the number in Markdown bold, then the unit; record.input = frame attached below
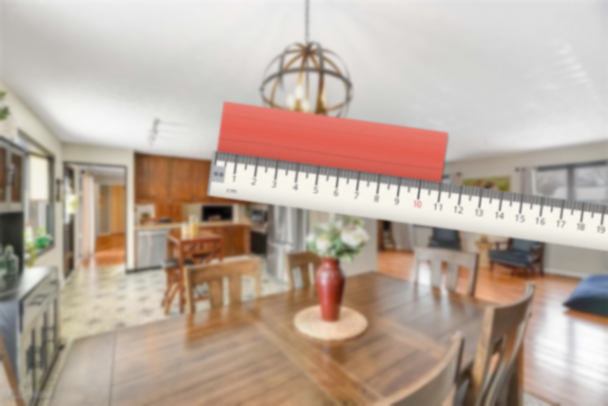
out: **11** cm
